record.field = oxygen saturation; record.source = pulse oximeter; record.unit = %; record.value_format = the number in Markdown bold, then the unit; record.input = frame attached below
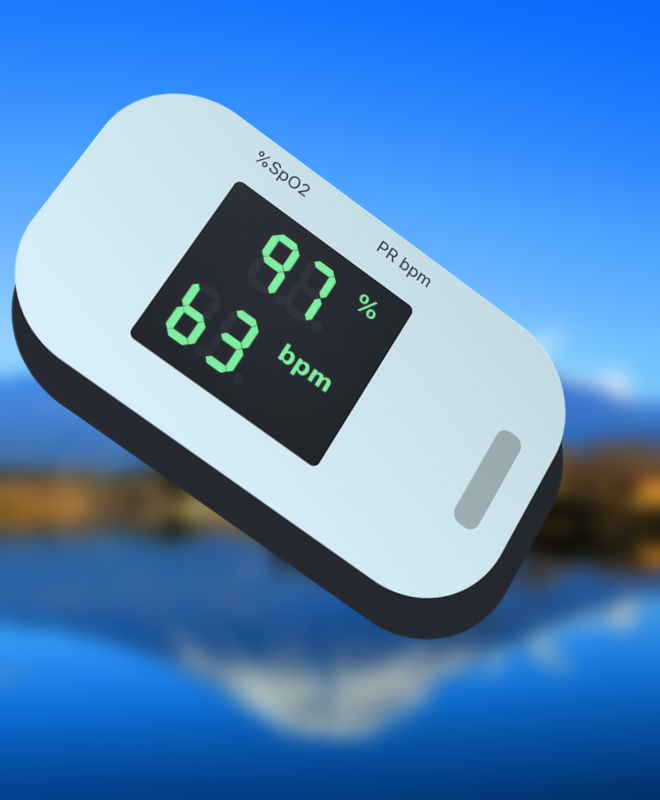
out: **97** %
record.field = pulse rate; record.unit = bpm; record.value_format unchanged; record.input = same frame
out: **63** bpm
